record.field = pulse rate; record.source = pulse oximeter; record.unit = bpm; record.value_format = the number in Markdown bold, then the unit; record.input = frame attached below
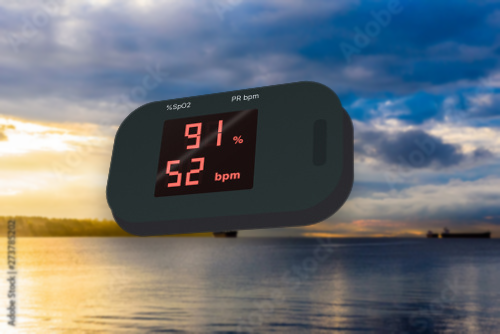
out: **52** bpm
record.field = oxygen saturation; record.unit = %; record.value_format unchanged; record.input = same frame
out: **91** %
